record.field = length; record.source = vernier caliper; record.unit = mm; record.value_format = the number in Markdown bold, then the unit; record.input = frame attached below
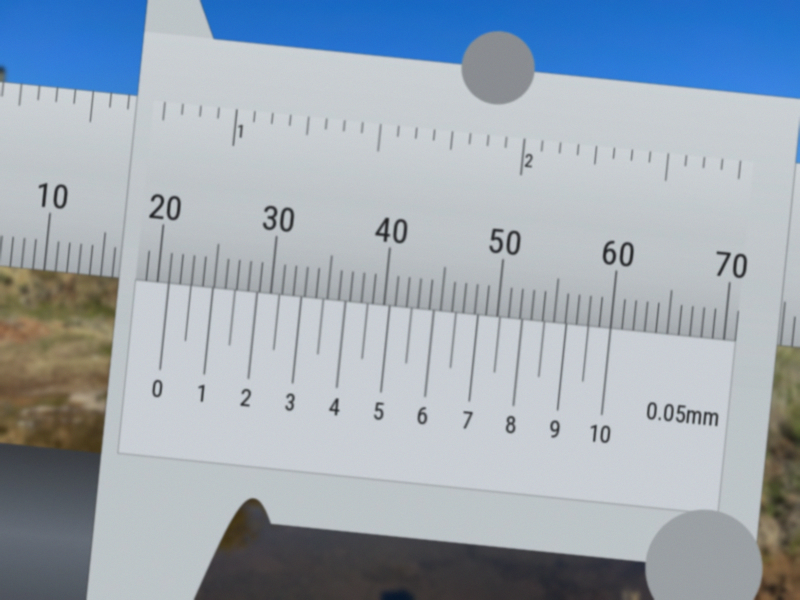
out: **21.0** mm
